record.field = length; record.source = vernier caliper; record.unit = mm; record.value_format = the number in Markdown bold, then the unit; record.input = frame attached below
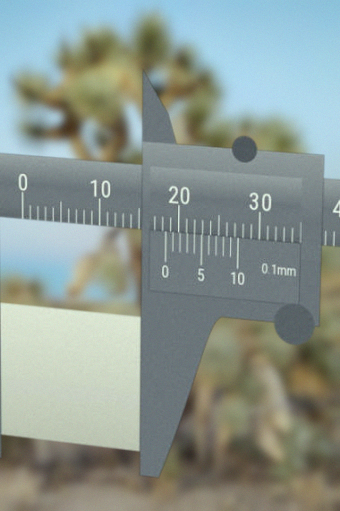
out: **18.4** mm
